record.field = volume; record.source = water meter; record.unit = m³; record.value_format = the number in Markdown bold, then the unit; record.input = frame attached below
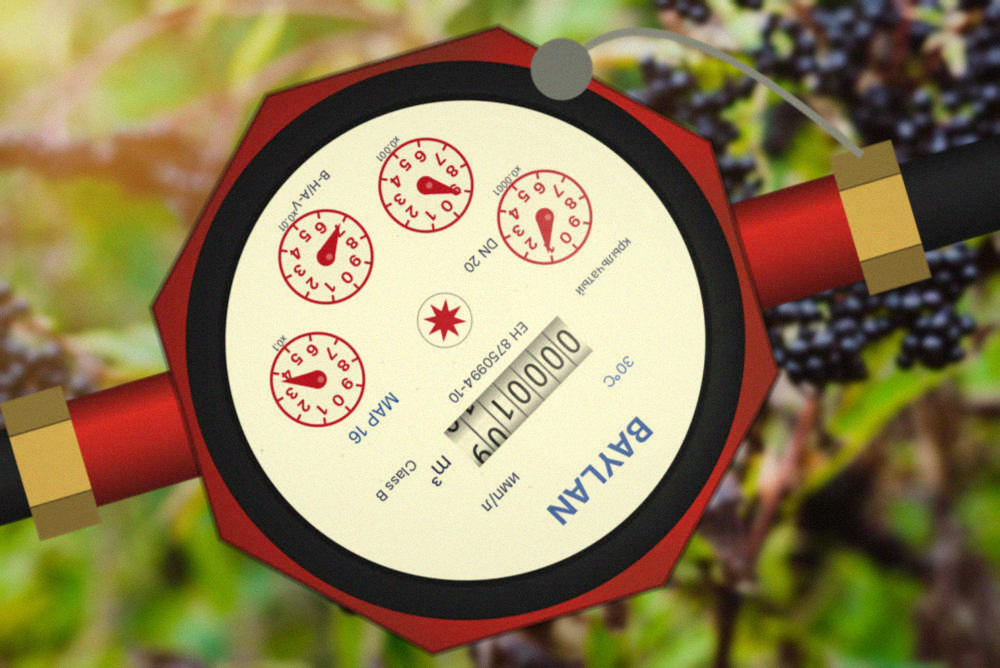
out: **109.3691** m³
